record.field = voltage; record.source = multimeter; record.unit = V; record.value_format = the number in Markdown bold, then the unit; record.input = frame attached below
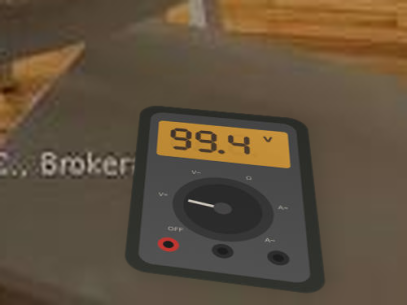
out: **99.4** V
